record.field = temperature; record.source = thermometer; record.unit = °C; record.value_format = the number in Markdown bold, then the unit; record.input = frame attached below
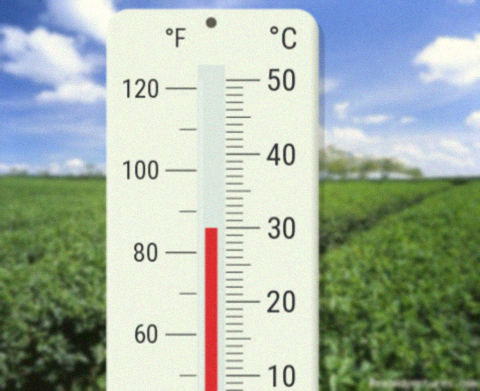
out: **30** °C
